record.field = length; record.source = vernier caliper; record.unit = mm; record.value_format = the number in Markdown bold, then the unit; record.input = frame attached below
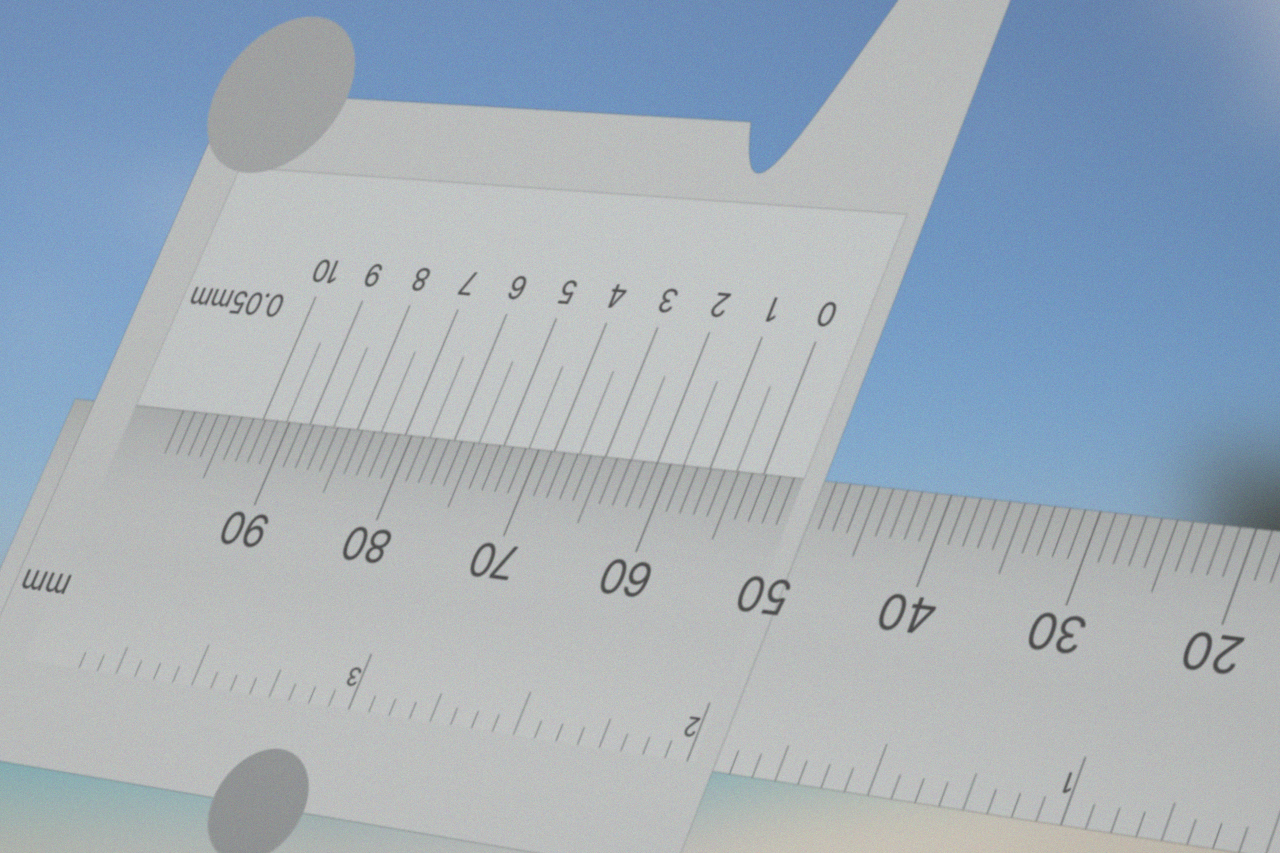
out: **53.2** mm
